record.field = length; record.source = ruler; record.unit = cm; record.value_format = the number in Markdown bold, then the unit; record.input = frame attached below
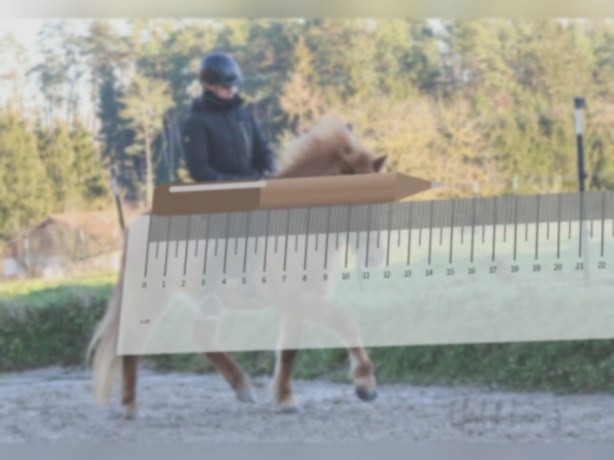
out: **14.5** cm
